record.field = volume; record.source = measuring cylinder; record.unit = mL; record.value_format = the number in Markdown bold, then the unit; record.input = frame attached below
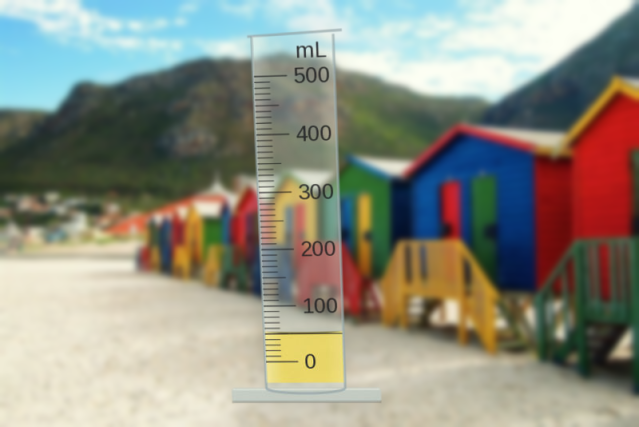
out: **50** mL
